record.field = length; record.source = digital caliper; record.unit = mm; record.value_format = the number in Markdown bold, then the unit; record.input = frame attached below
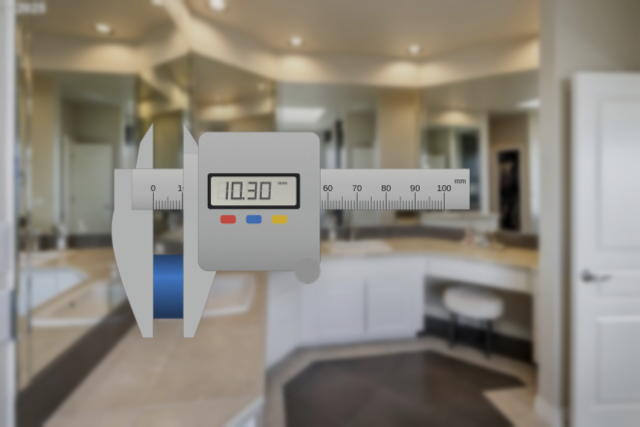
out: **10.30** mm
